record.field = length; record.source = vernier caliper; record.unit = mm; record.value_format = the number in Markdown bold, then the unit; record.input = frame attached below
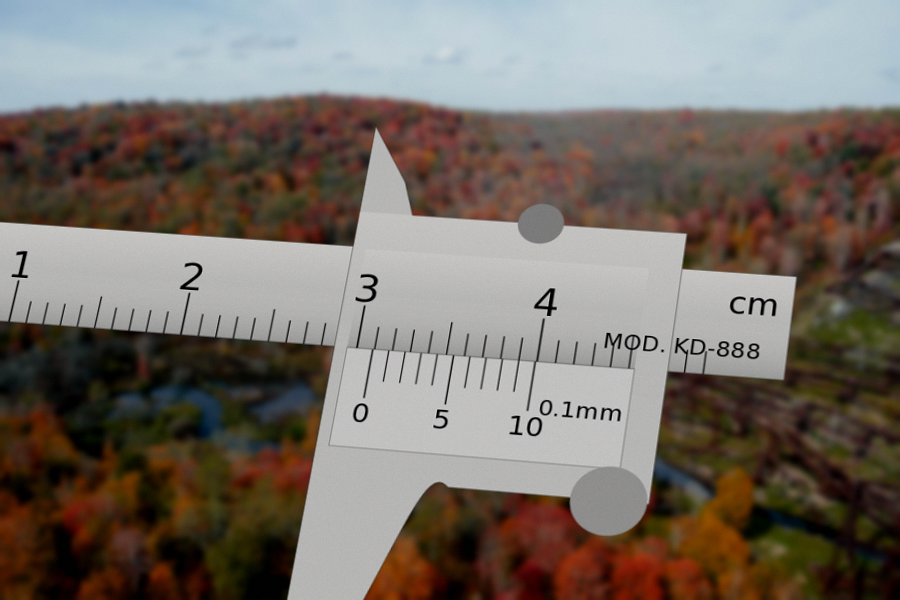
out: **30.9** mm
